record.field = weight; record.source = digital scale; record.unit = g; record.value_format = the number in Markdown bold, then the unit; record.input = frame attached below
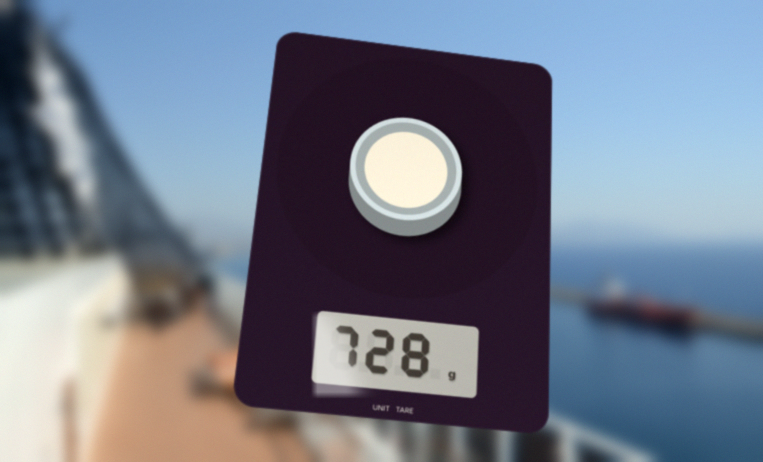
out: **728** g
